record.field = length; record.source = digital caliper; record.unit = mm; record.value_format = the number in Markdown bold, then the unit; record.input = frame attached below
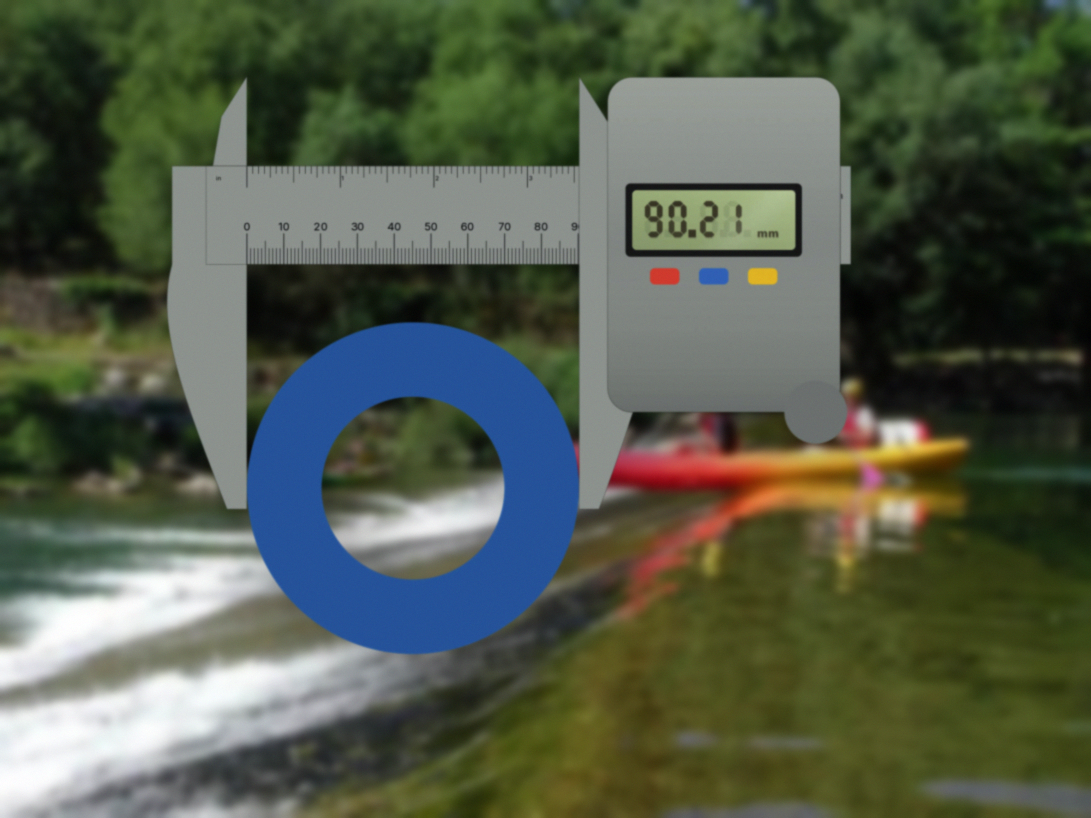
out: **90.21** mm
